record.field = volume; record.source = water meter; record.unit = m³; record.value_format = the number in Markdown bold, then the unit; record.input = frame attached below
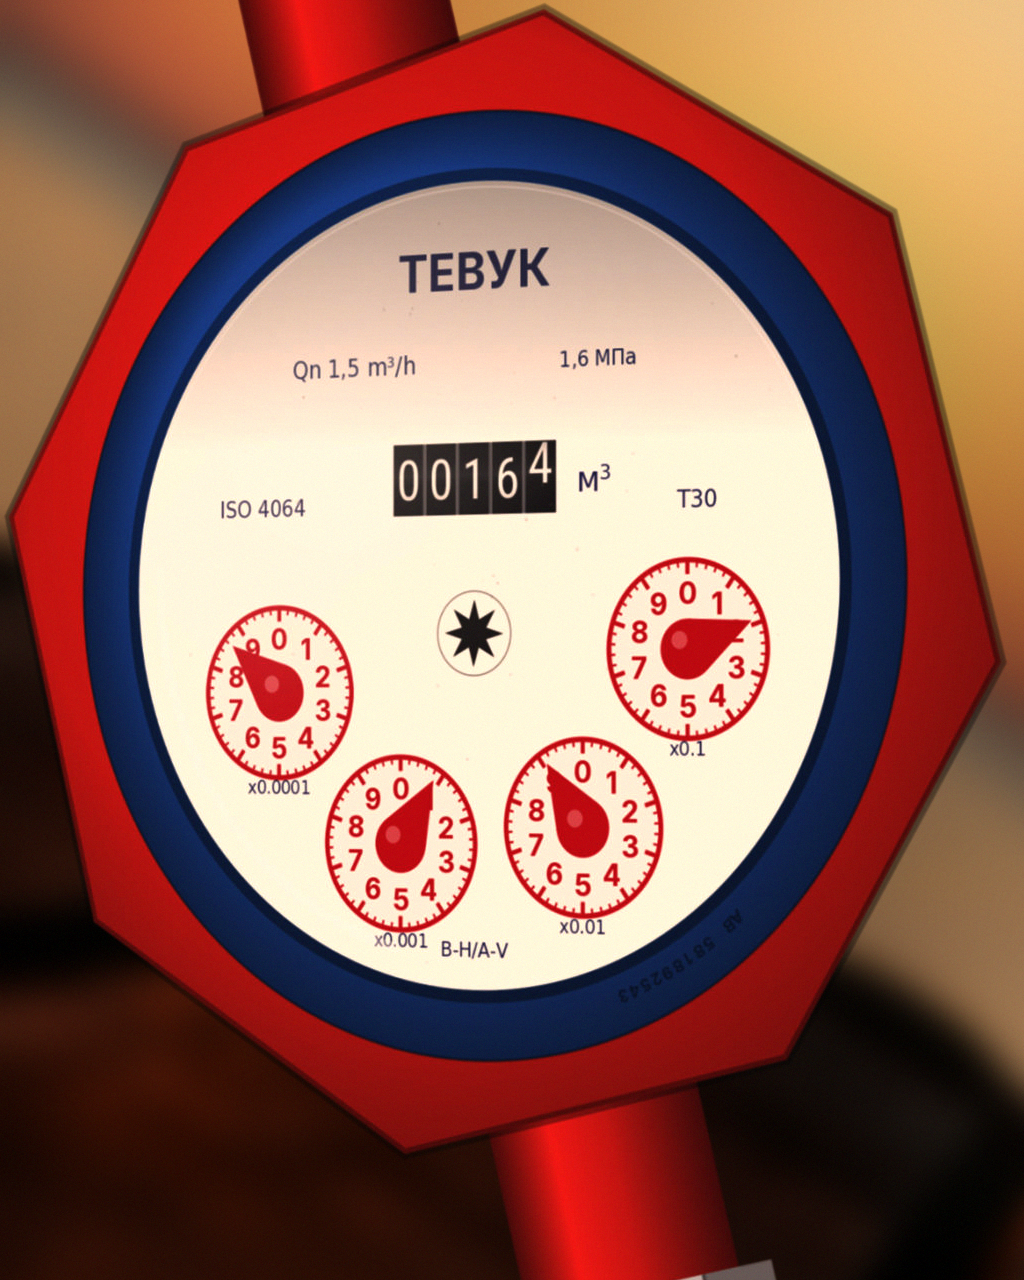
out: **164.1908** m³
